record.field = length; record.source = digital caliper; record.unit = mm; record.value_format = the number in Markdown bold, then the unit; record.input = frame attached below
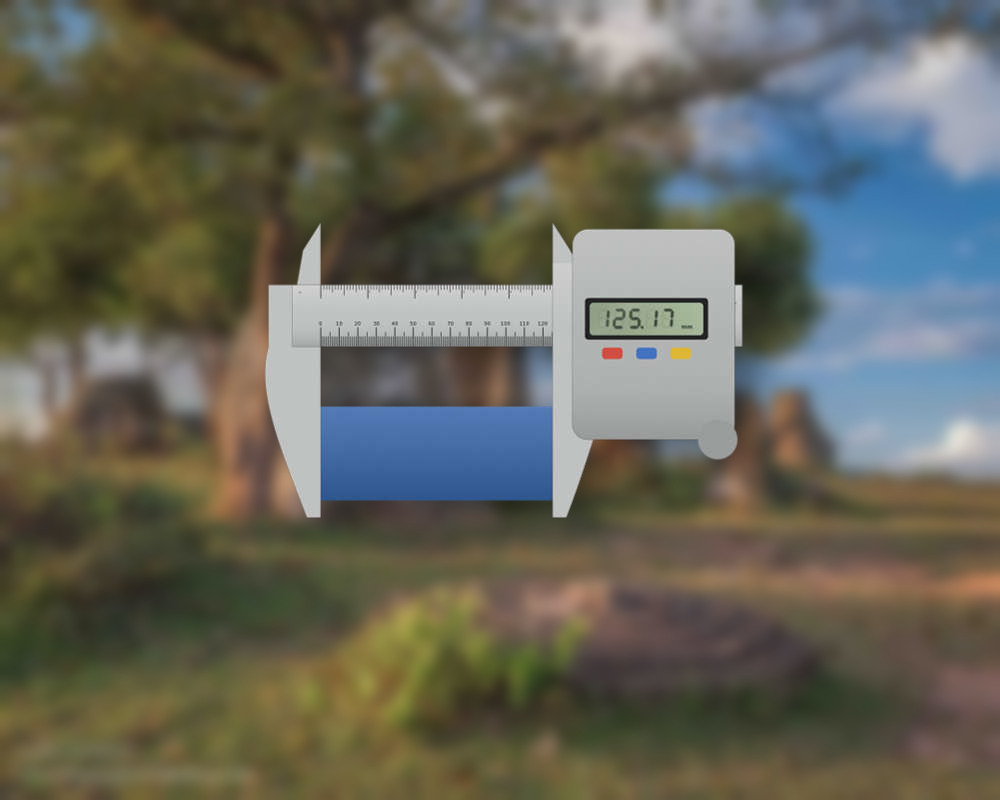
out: **125.17** mm
